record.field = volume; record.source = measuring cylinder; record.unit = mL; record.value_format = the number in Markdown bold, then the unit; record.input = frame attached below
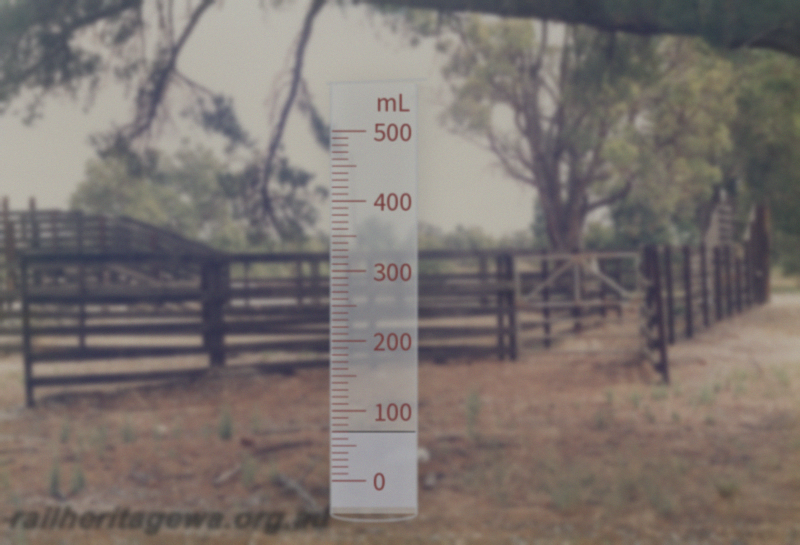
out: **70** mL
